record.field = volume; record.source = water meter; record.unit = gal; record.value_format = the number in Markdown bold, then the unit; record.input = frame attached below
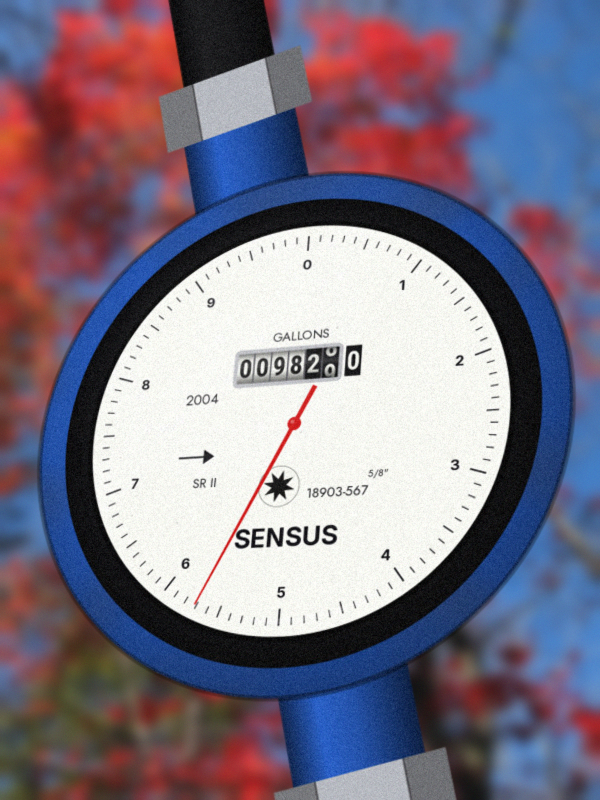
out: **98285.7** gal
